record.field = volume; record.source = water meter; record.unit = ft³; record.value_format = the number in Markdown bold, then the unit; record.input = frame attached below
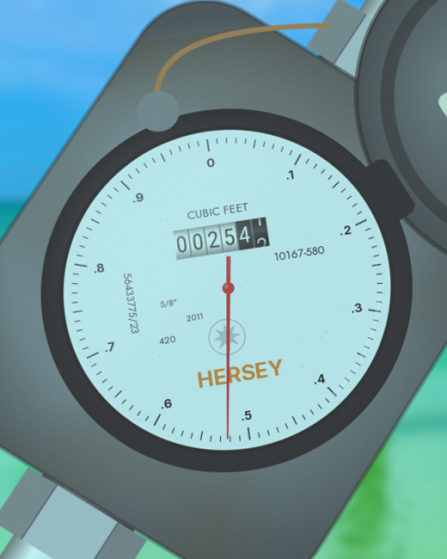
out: **2541.52** ft³
